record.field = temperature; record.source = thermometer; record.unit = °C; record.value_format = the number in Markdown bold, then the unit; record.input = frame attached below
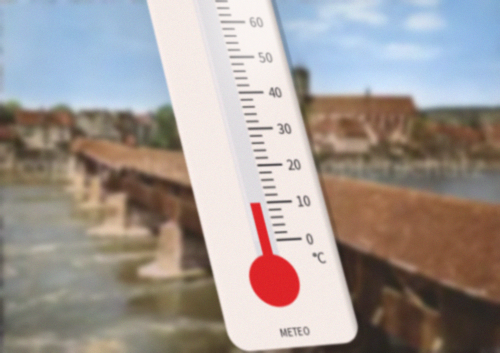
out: **10** °C
